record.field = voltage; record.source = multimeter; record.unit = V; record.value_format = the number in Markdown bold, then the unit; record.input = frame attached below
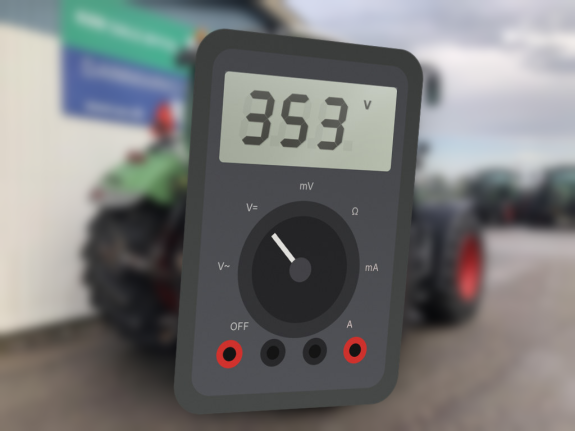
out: **353** V
